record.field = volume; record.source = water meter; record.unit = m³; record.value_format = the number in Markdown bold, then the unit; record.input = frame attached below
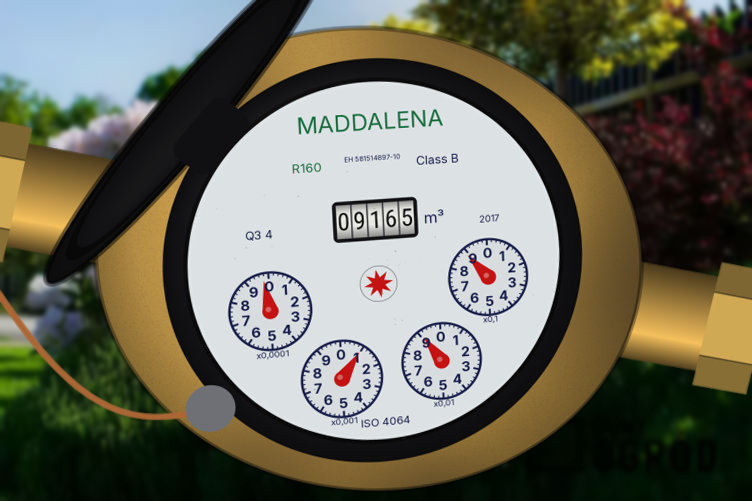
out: **9165.8909** m³
